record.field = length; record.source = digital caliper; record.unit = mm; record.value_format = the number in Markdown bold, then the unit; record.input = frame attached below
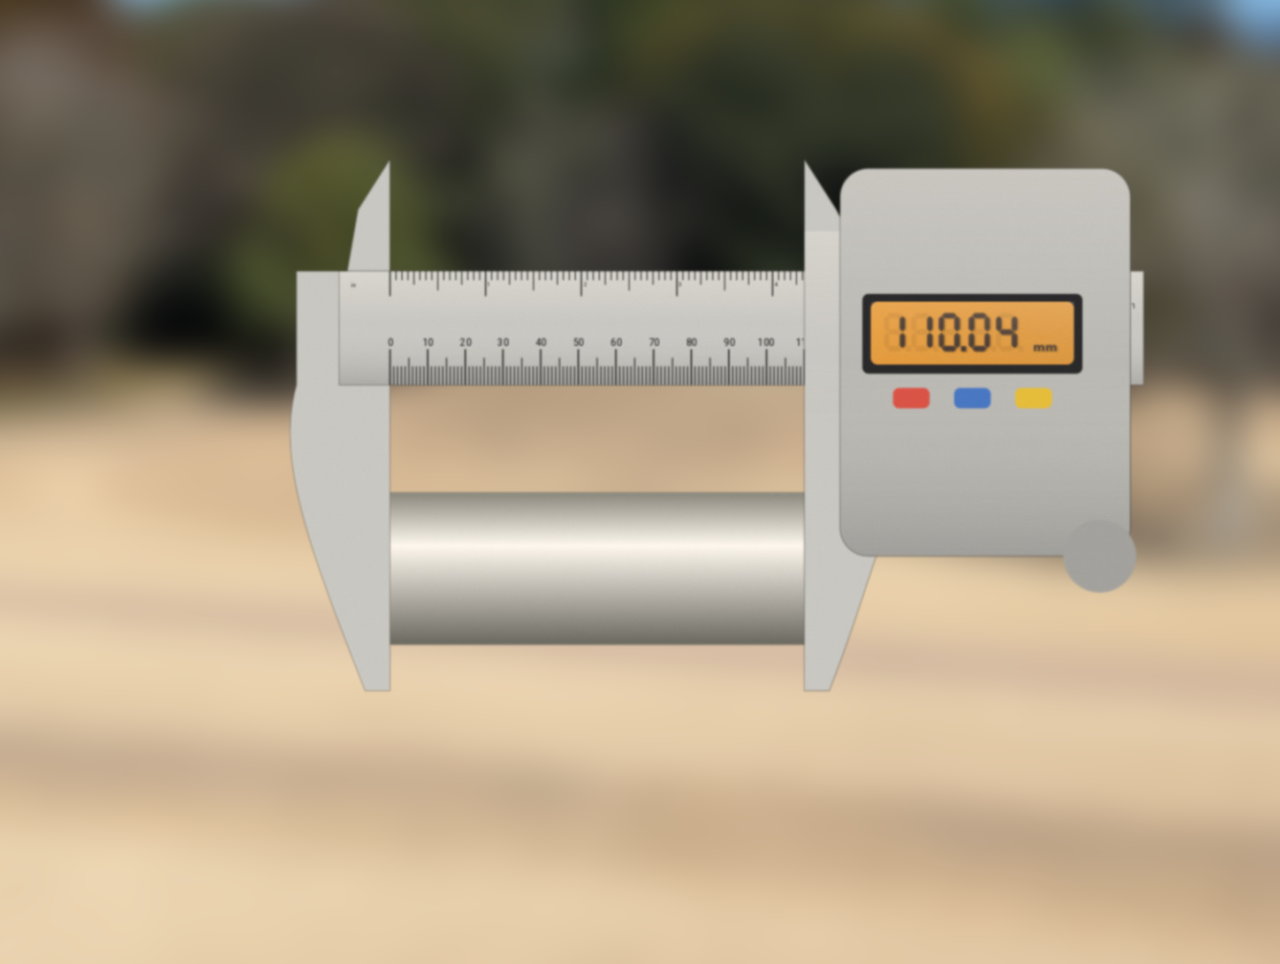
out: **110.04** mm
